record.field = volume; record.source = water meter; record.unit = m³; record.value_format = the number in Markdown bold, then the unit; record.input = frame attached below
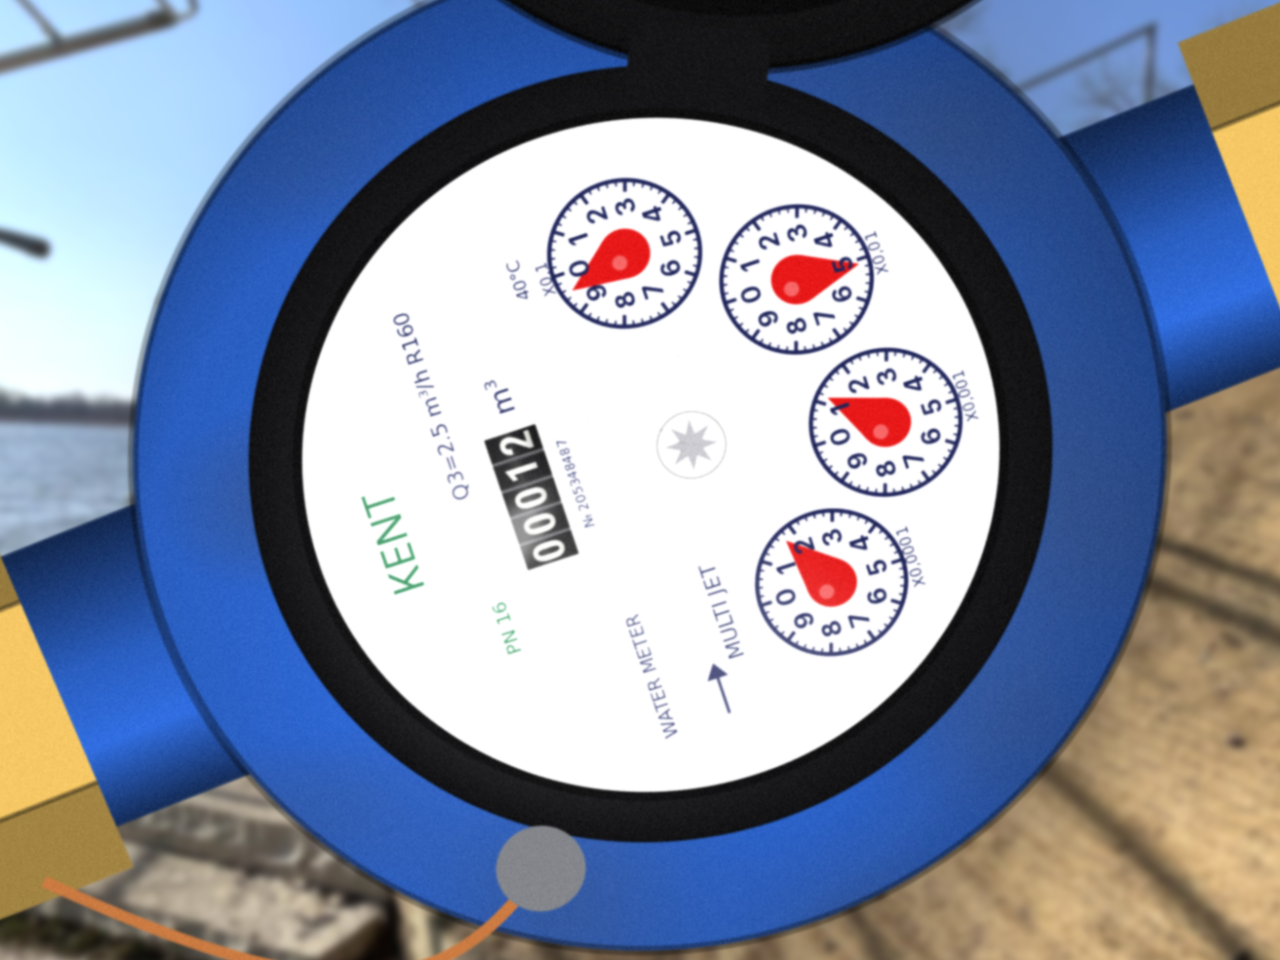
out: **11.9511** m³
